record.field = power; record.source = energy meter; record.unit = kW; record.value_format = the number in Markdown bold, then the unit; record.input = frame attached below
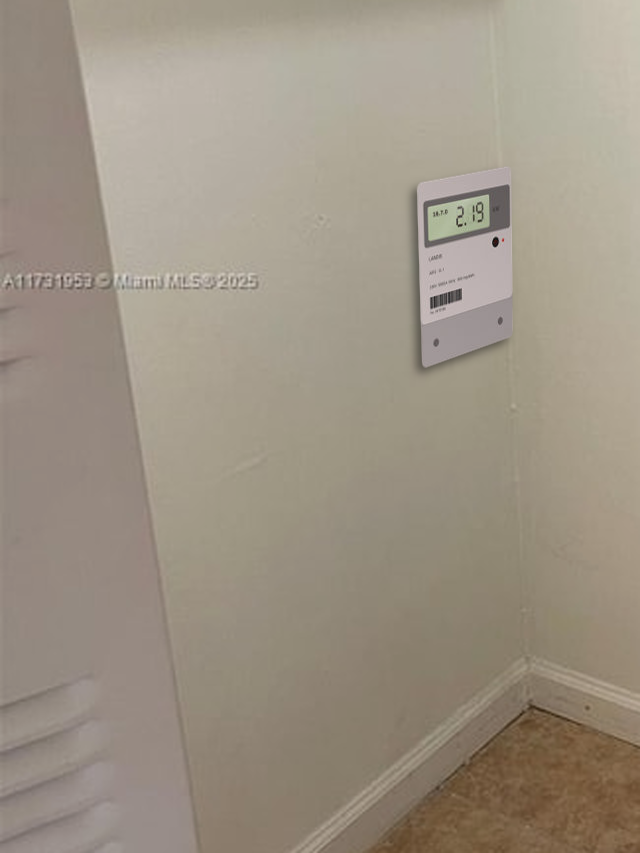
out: **2.19** kW
